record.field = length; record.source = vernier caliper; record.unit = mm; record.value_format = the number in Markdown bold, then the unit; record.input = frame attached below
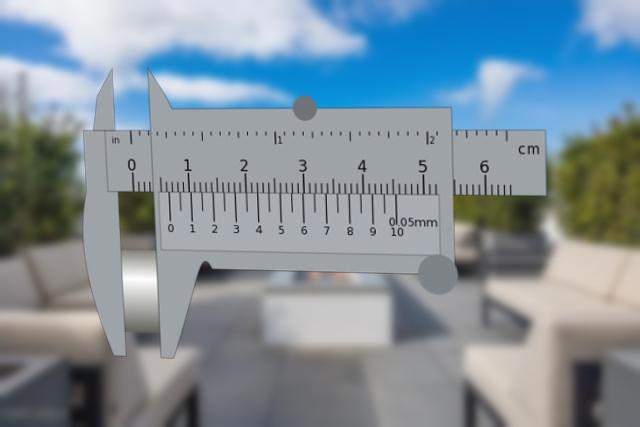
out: **6.4** mm
